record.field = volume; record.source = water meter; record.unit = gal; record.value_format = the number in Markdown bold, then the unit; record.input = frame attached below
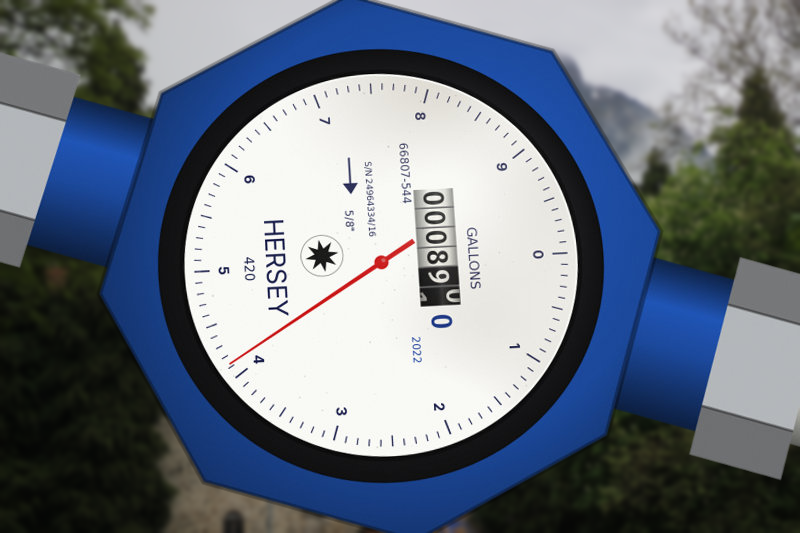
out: **8904.1** gal
